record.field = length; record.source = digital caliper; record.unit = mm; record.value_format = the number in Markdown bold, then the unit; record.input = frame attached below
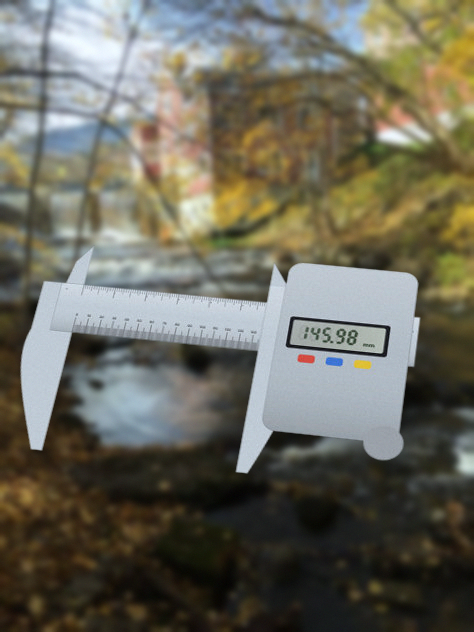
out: **145.98** mm
